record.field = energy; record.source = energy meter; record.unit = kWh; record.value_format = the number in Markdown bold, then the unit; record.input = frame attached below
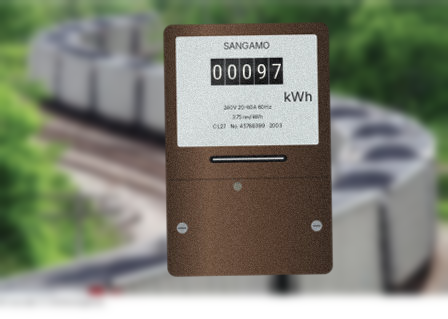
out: **97** kWh
